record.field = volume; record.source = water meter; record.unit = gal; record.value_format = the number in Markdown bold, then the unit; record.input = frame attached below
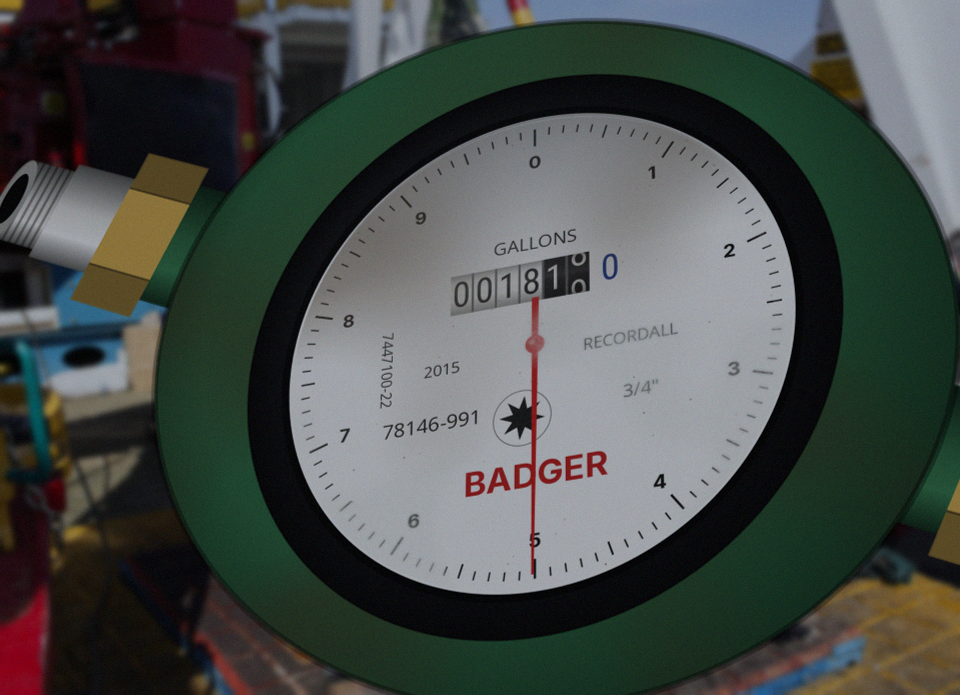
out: **18185.0** gal
